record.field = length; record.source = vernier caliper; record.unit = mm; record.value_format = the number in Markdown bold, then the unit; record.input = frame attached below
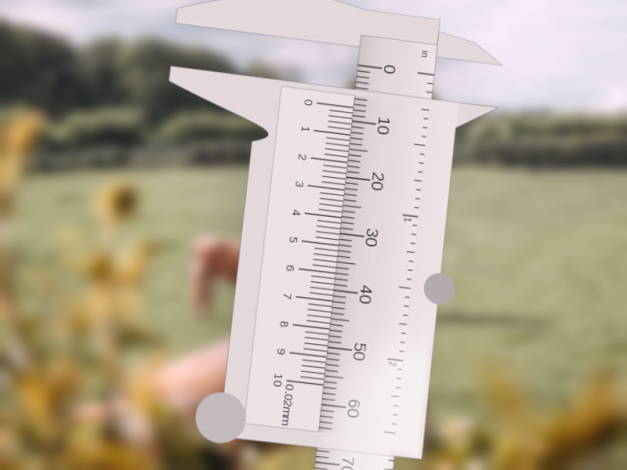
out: **7.6** mm
